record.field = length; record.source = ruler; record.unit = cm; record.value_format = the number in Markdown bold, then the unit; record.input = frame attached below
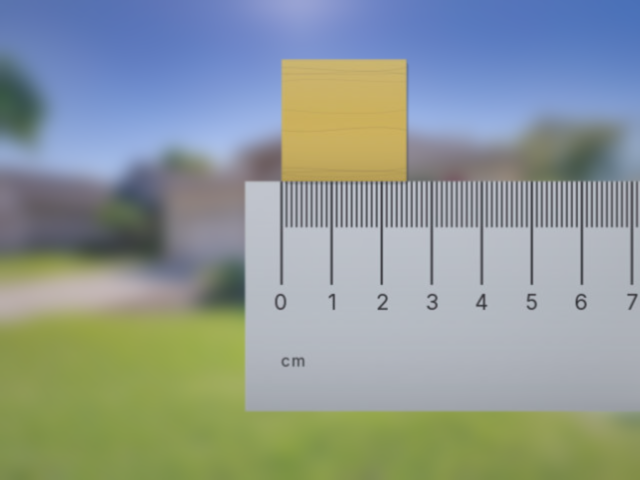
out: **2.5** cm
